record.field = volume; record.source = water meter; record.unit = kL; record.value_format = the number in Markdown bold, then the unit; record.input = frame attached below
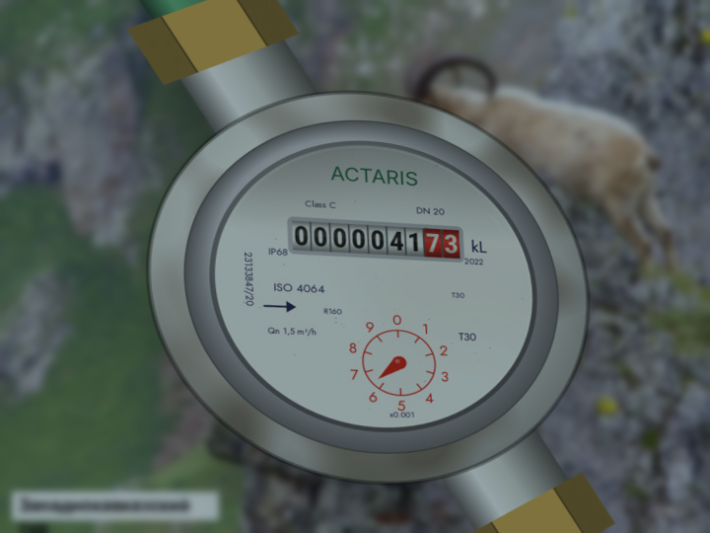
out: **41.736** kL
